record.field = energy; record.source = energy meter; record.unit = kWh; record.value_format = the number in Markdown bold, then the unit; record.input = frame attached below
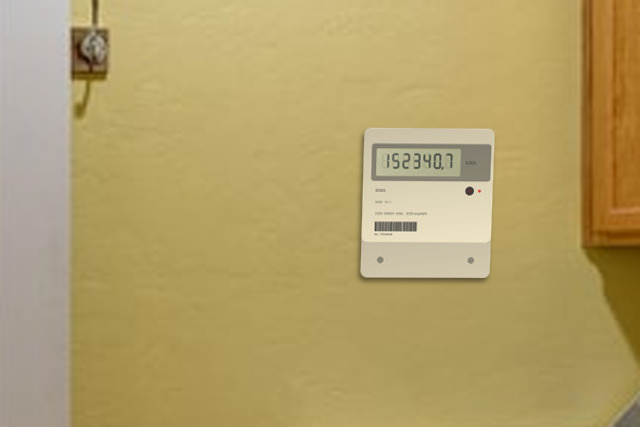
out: **152340.7** kWh
